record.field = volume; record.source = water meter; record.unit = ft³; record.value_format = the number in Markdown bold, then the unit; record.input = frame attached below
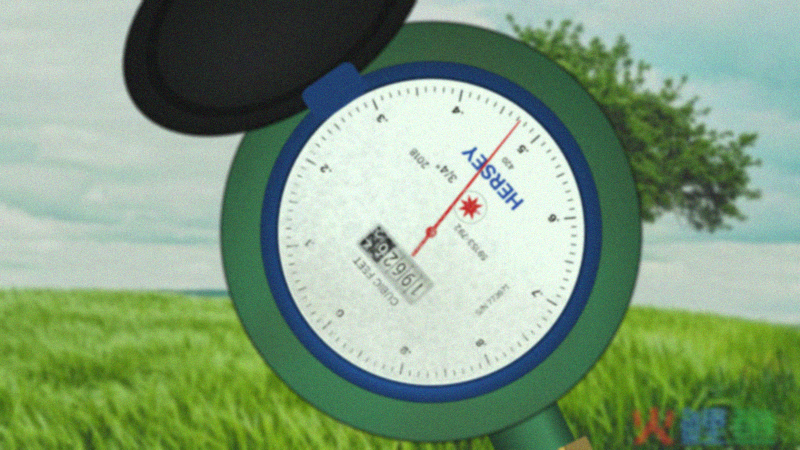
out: **196262.47** ft³
